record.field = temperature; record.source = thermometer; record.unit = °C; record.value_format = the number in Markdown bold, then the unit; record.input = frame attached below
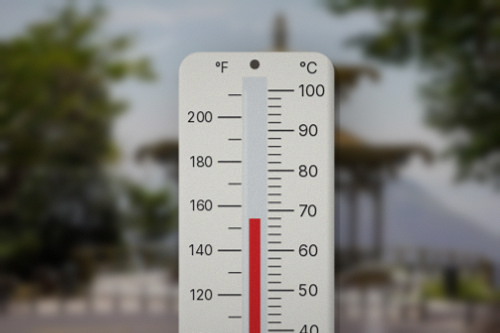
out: **68** °C
